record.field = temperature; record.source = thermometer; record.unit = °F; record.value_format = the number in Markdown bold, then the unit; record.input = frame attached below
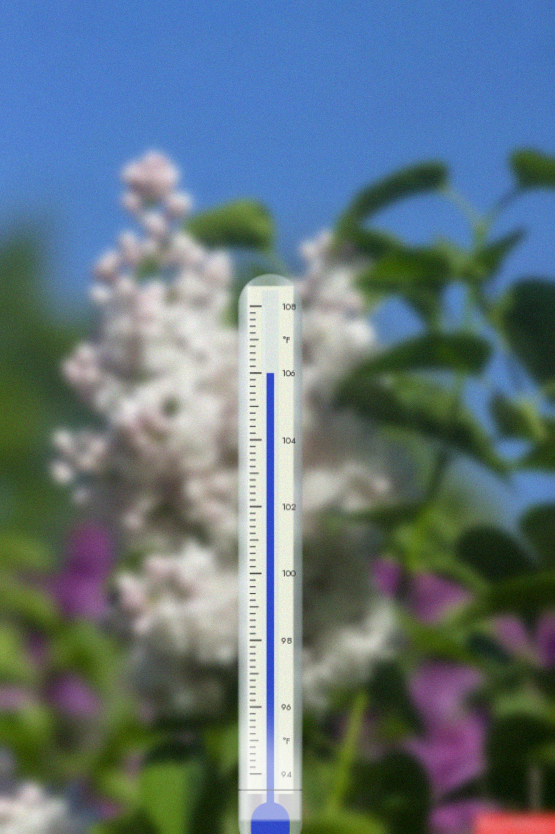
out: **106** °F
